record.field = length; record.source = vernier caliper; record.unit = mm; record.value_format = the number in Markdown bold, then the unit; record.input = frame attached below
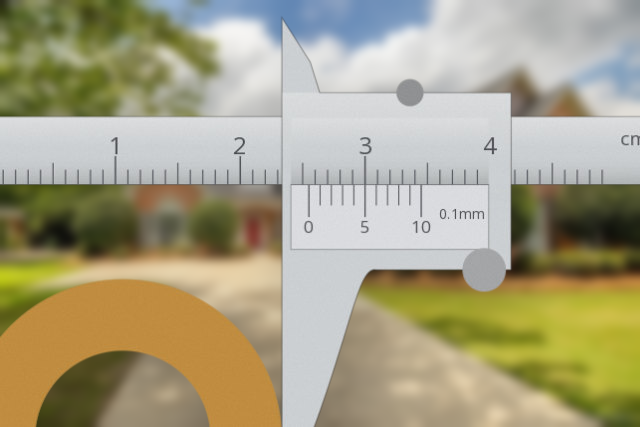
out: **25.5** mm
